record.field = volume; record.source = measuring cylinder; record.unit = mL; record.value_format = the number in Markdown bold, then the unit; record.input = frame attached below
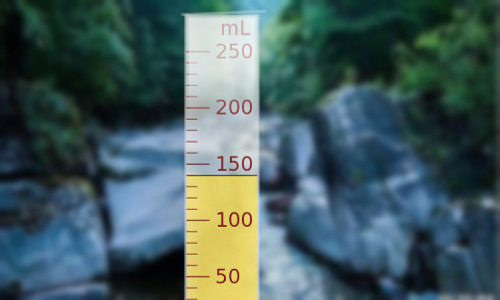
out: **140** mL
